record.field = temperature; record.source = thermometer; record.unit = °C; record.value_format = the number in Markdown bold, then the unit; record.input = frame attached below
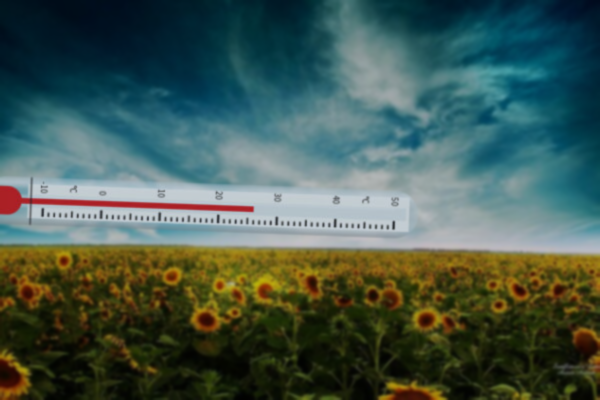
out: **26** °C
